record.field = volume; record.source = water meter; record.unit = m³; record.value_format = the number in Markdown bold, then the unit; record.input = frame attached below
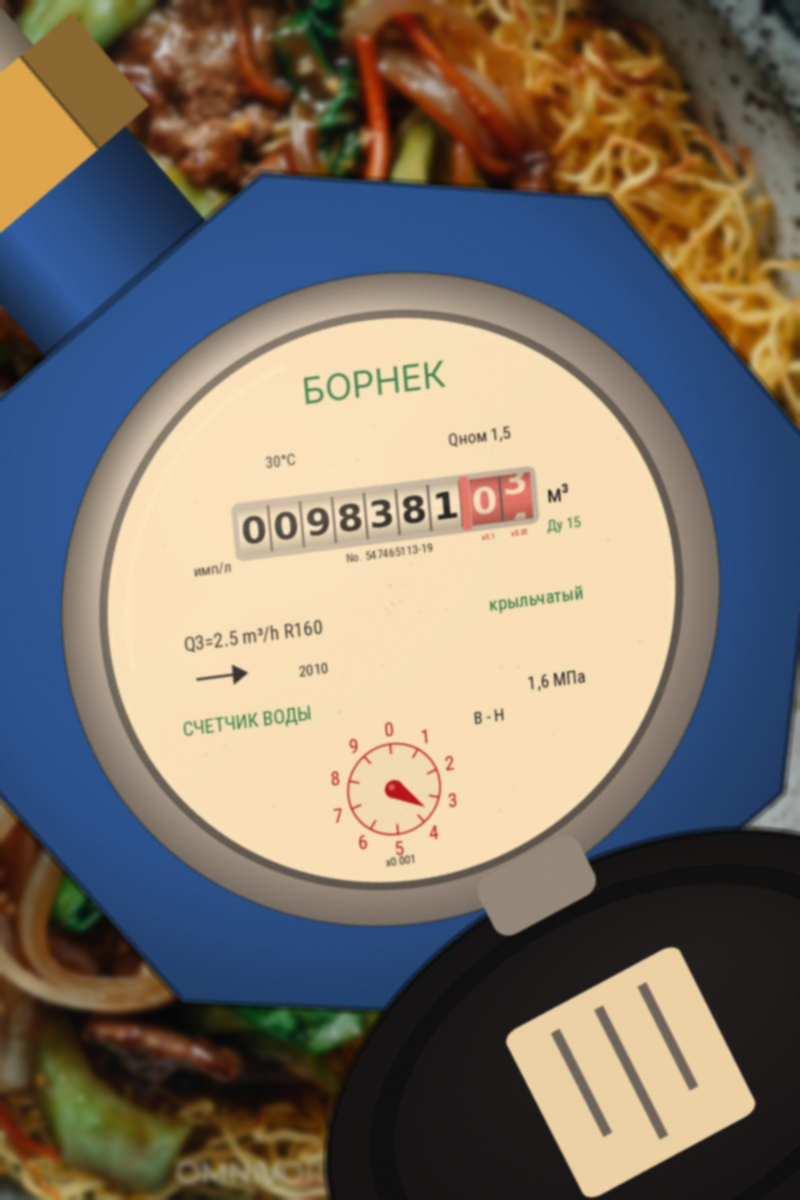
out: **98381.033** m³
